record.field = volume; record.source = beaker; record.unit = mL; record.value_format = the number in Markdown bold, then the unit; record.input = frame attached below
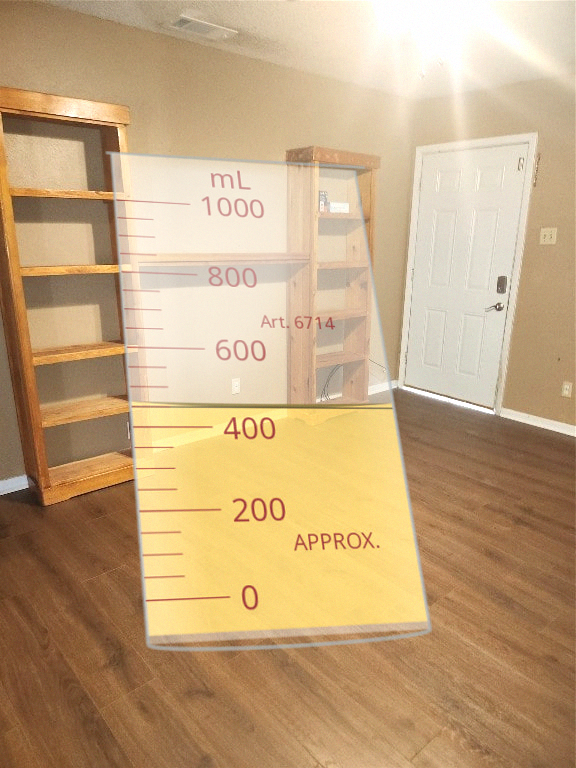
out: **450** mL
